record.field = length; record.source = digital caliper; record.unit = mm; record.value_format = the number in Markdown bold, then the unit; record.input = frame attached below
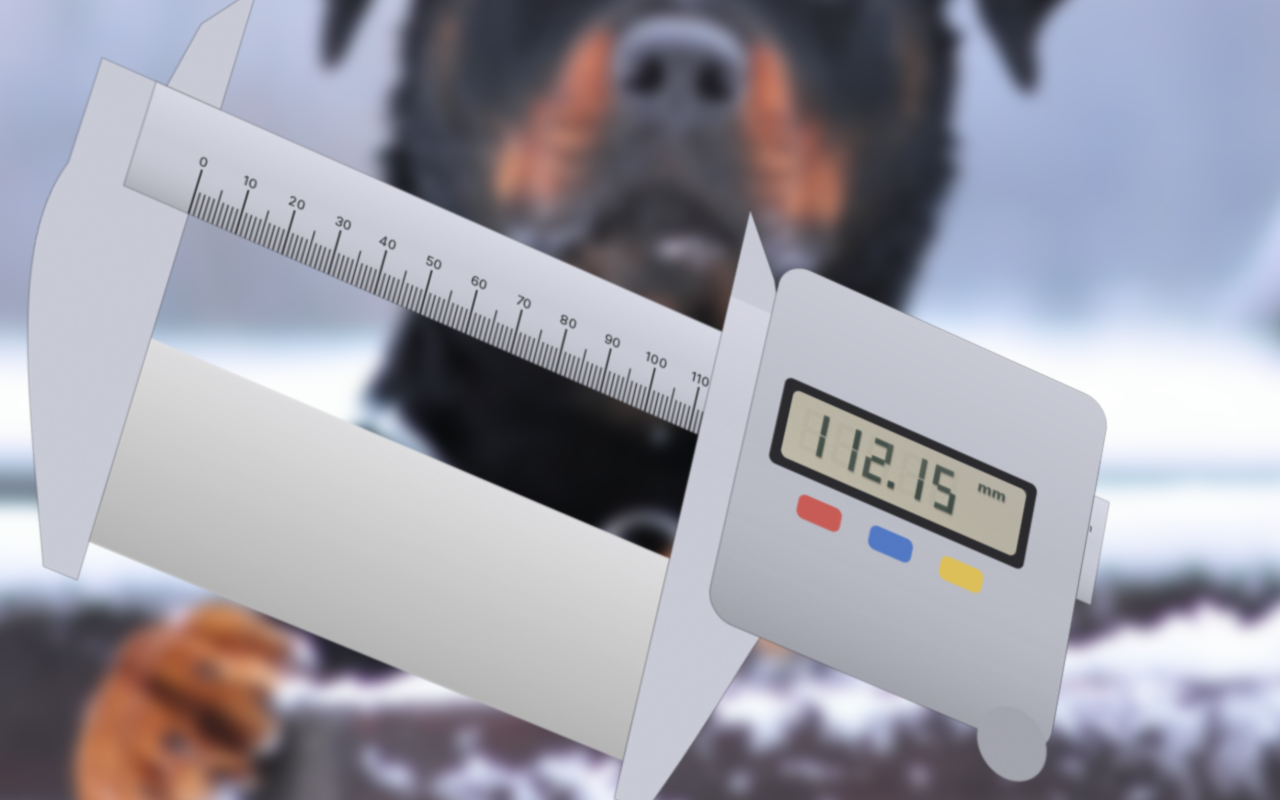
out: **112.15** mm
